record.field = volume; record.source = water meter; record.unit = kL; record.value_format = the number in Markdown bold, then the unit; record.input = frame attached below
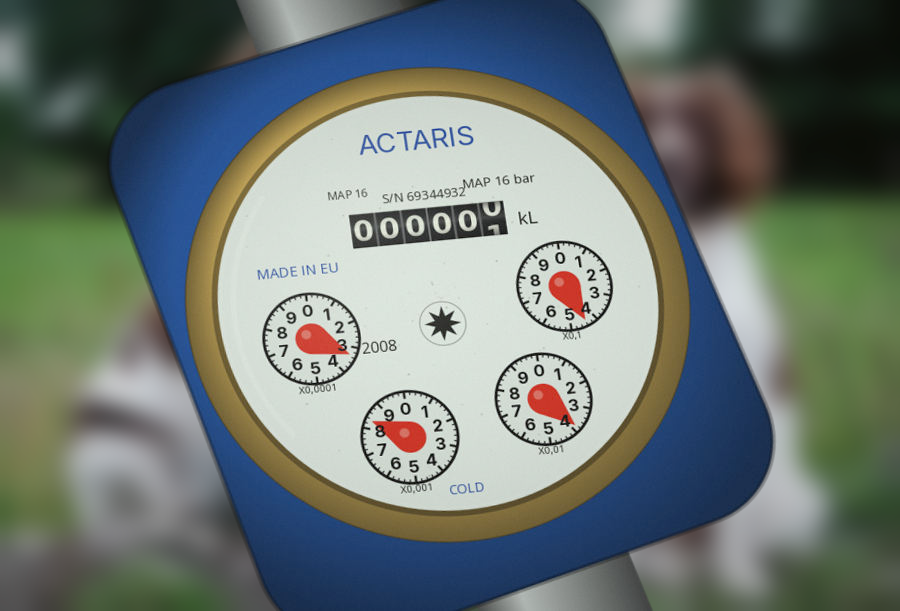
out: **0.4383** kL
